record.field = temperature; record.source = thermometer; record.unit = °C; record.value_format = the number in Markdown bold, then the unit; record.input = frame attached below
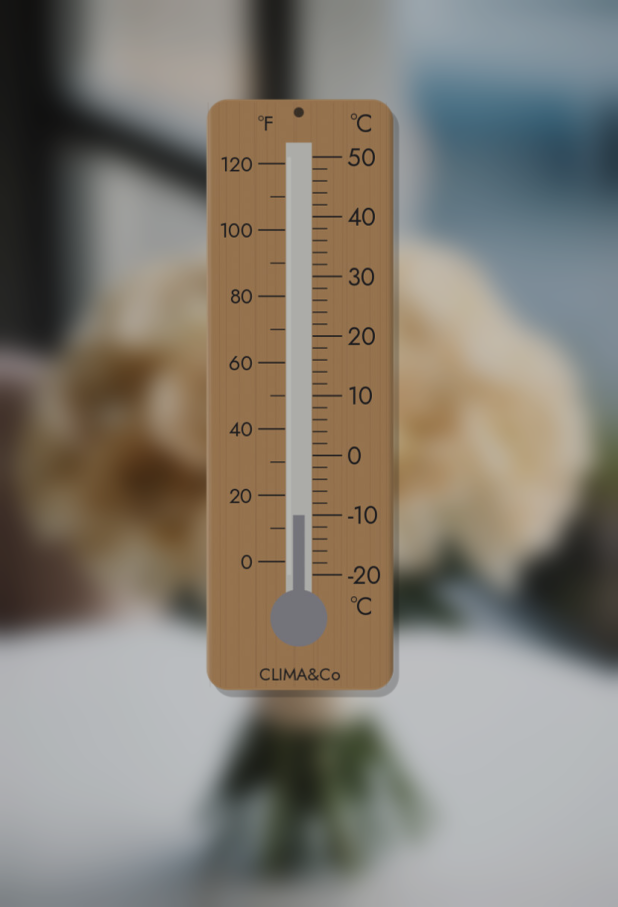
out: **-10** °C
